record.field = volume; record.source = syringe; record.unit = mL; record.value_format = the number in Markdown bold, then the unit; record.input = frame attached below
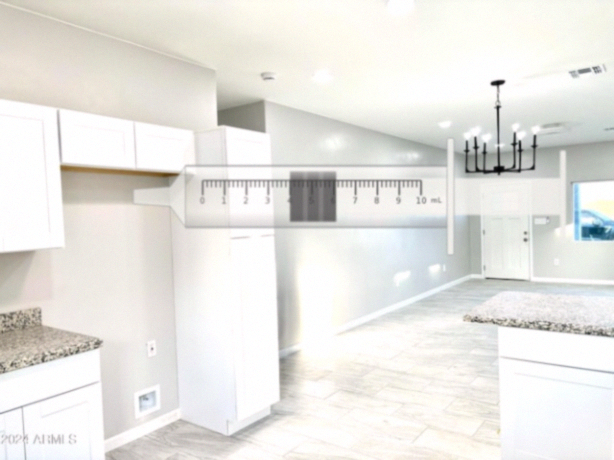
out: **4** mL
